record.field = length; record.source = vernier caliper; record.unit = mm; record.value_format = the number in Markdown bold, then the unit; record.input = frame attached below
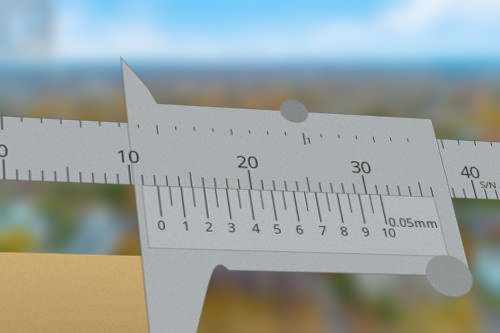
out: **12.2** mm
